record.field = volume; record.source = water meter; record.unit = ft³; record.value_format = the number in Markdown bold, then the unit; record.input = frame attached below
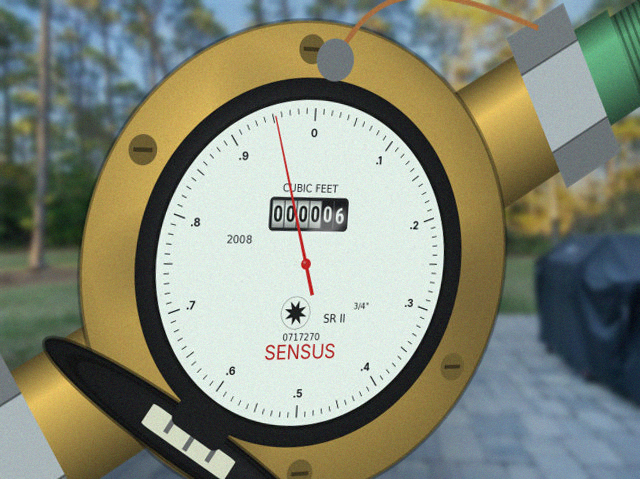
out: **5.95** ft³
